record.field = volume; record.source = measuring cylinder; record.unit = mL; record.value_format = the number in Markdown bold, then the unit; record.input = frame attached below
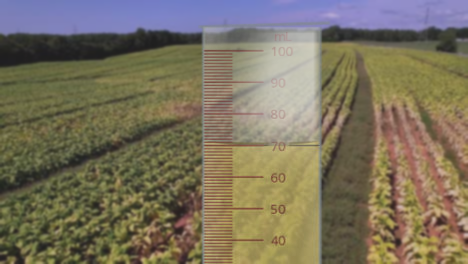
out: **70** mL
